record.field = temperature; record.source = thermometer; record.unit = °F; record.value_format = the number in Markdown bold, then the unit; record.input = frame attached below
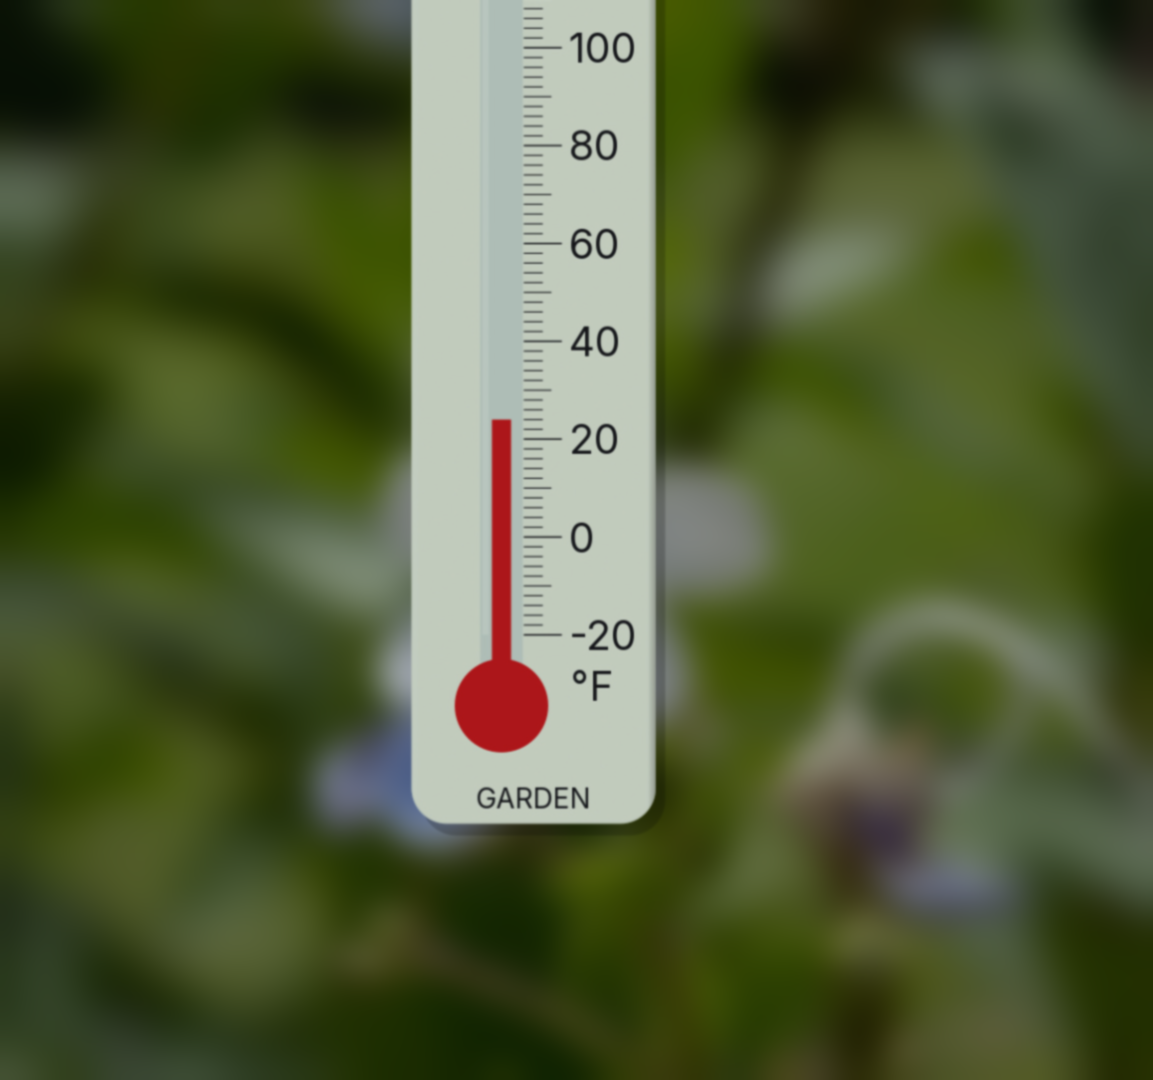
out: **24** °F
